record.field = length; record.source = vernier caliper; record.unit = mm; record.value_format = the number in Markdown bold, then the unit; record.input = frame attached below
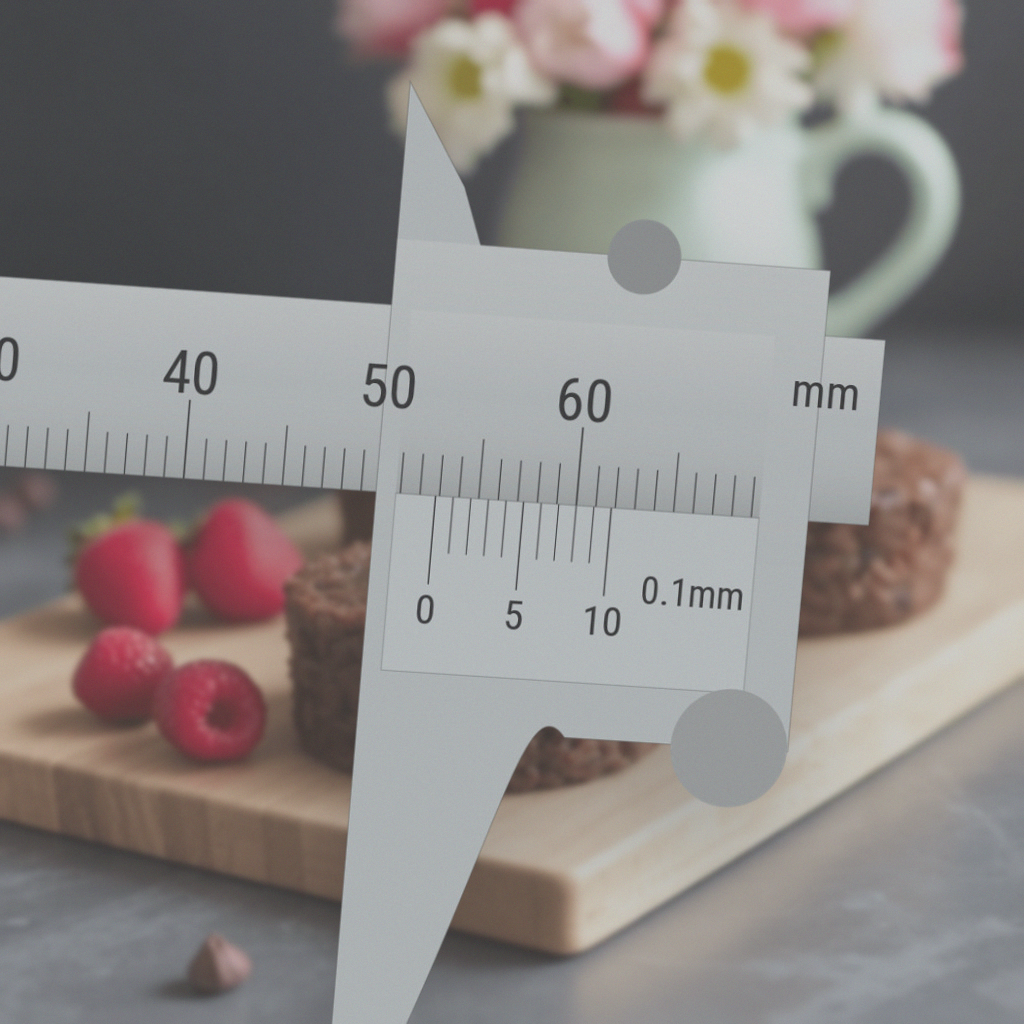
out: **52.8** mm
